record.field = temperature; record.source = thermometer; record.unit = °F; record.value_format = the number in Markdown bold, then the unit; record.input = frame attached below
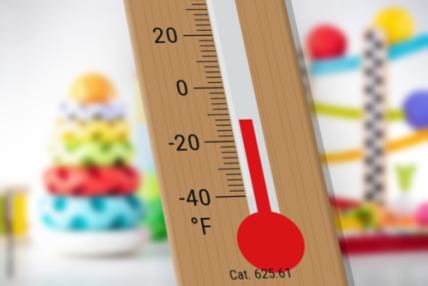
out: **-12** °F
